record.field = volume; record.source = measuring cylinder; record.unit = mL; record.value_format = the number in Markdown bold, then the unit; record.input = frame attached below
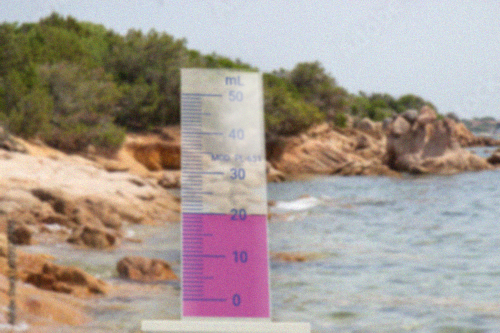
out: **20** mL
